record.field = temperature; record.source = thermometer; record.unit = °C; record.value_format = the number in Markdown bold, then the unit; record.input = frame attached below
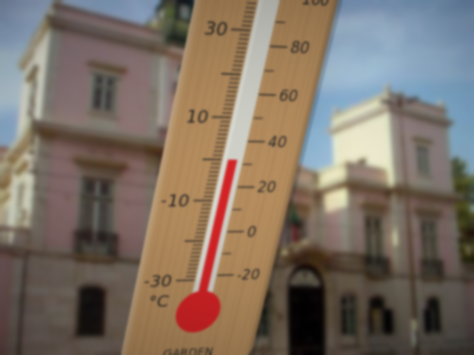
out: **0** °C
